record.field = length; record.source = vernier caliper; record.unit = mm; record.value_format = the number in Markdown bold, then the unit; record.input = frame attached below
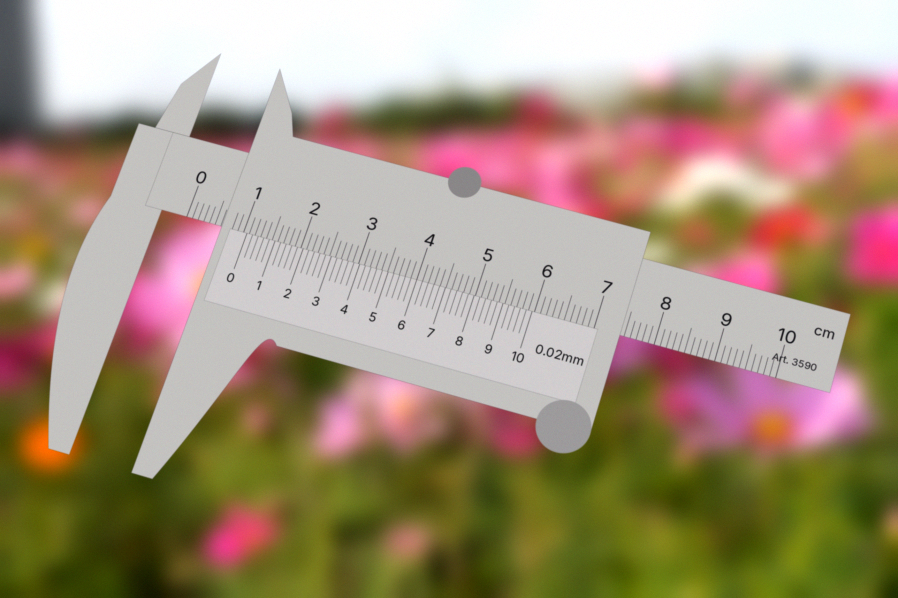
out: **10.6** mm
